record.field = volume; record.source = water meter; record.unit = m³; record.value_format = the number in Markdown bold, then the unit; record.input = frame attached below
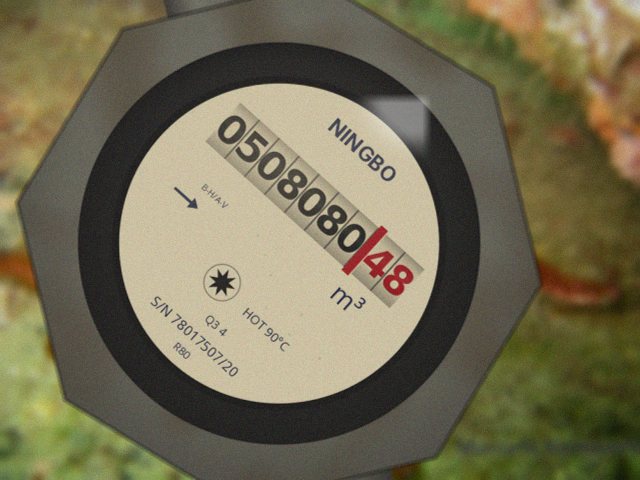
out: **508080.48** m³
